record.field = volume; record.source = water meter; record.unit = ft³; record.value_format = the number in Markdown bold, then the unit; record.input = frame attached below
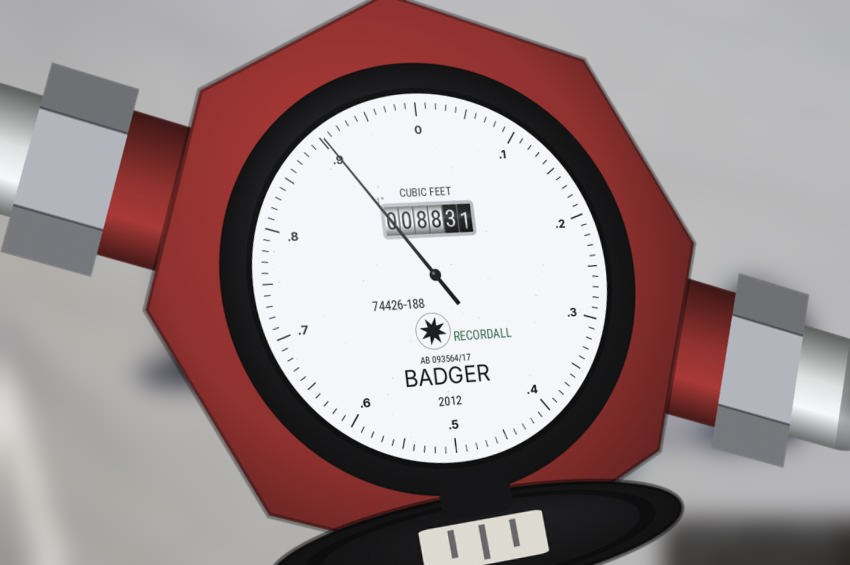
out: **8830.90** ft³
